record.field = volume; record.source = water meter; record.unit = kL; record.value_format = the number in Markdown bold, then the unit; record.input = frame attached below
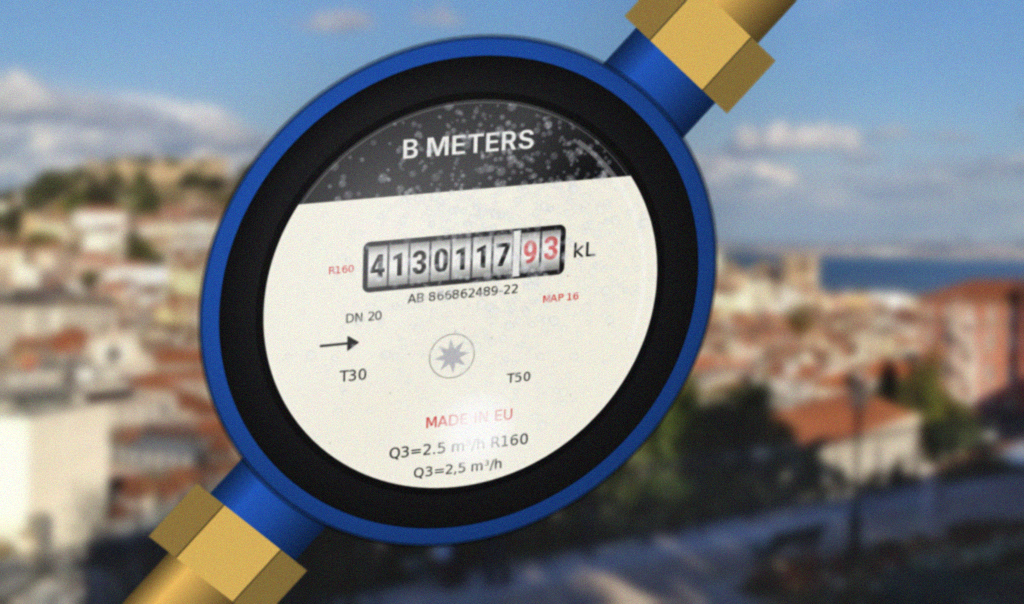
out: **4130117.93** kL
